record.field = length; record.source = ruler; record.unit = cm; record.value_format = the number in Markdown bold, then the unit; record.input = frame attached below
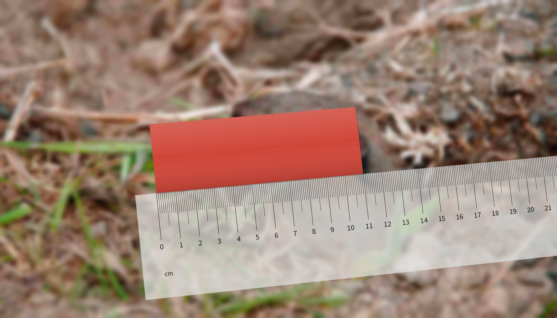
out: **11** cm
